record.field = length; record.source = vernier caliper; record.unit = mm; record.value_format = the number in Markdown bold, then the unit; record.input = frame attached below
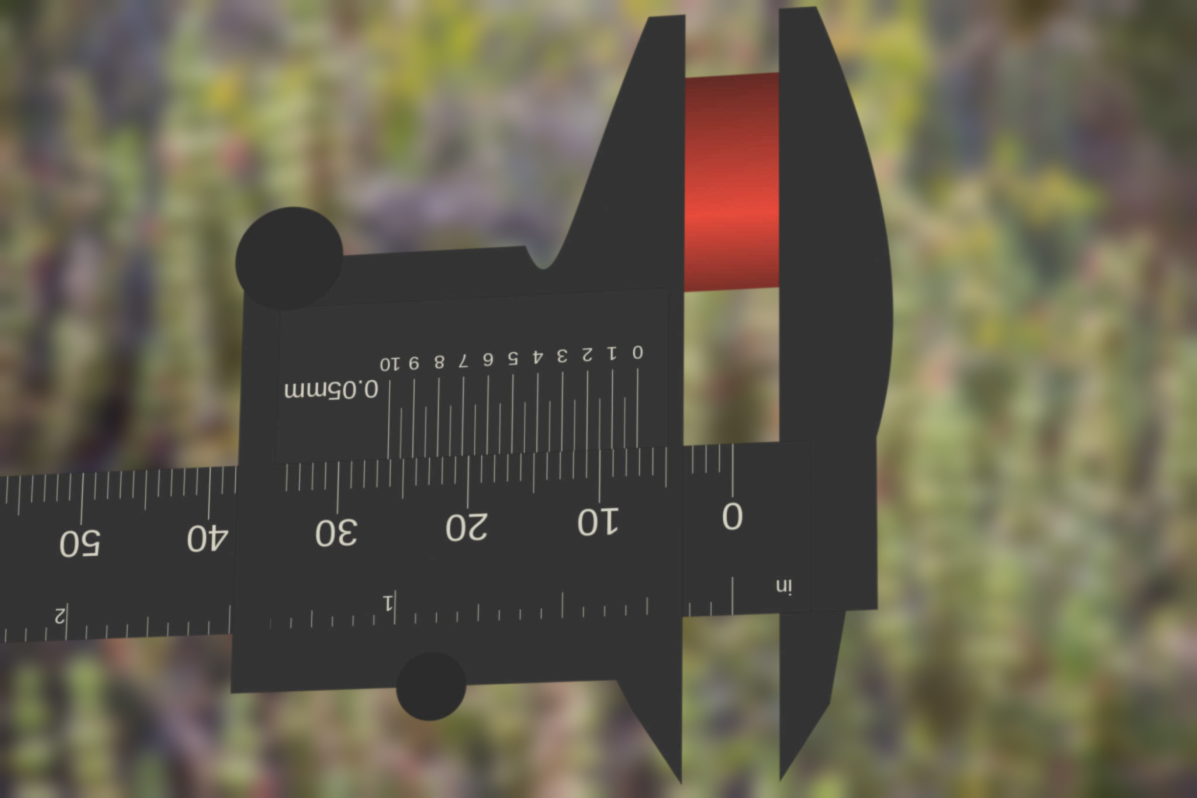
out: **7.2** mm
